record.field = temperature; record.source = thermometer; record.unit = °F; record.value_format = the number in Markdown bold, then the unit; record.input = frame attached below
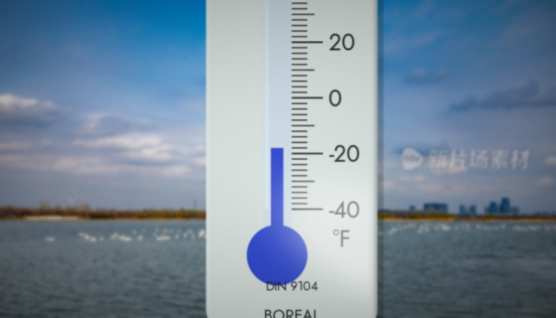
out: **-18** °F
